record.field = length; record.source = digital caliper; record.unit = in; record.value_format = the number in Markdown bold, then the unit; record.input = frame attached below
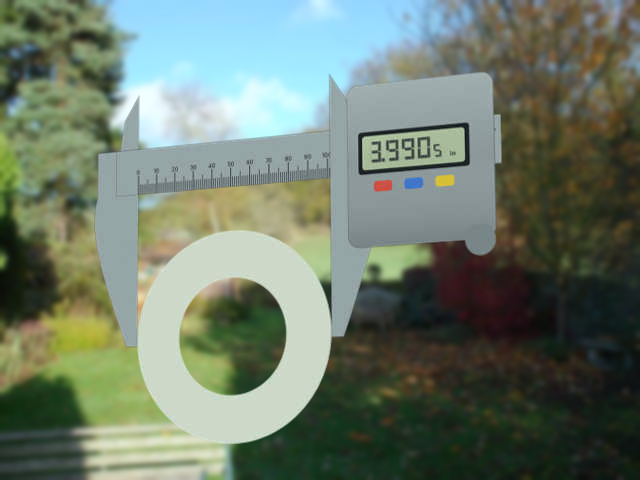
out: **3.9905** in
